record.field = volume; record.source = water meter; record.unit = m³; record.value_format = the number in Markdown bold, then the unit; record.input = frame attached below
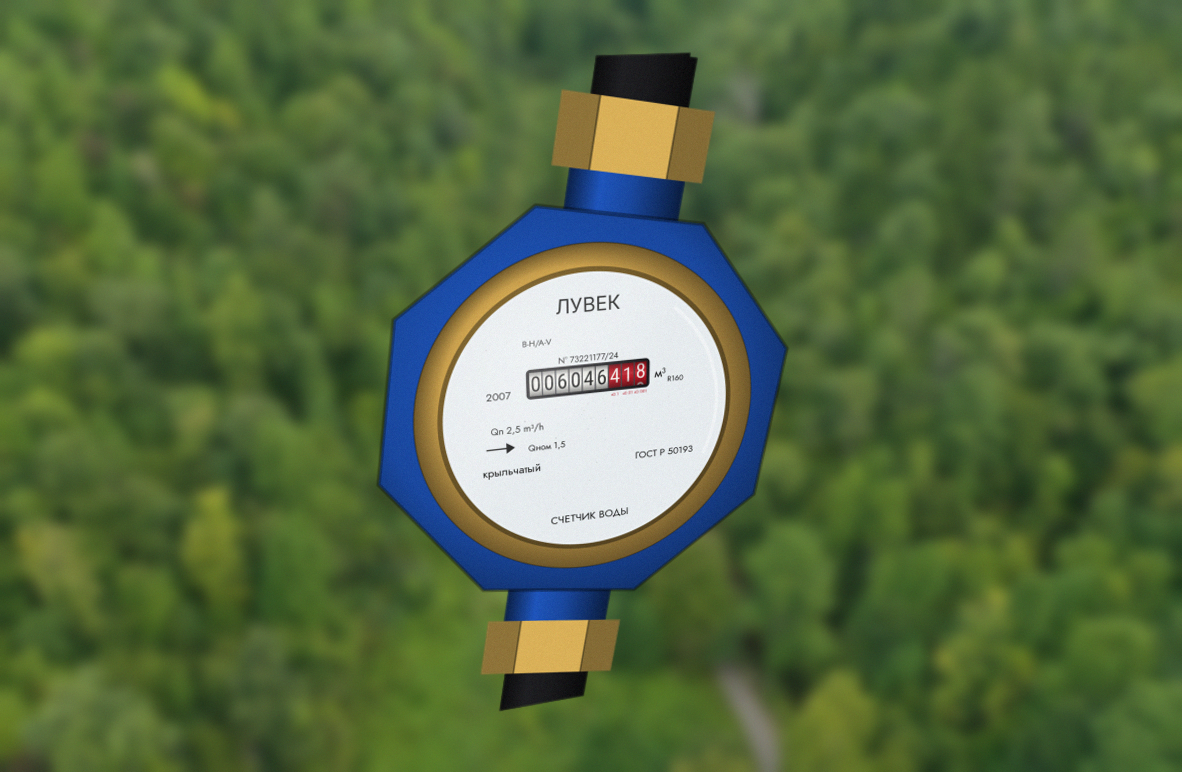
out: **6046.418** m³
